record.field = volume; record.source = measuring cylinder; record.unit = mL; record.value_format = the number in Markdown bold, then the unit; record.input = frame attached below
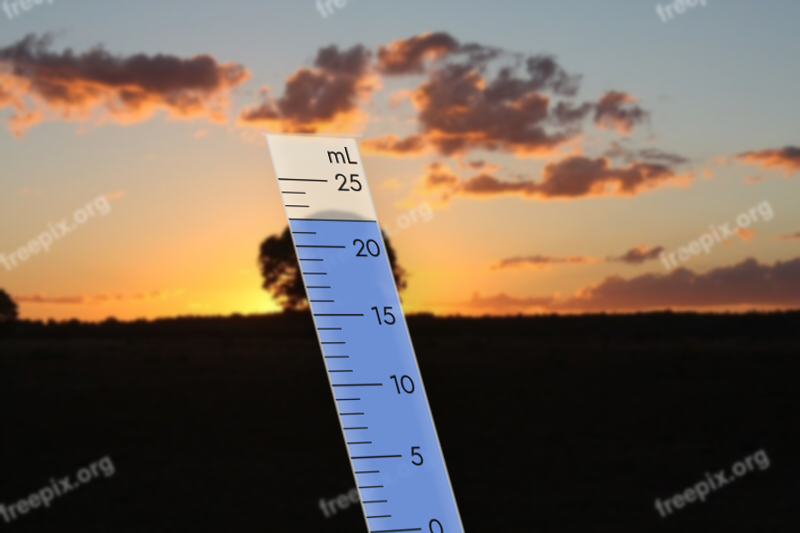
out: **22** mL
